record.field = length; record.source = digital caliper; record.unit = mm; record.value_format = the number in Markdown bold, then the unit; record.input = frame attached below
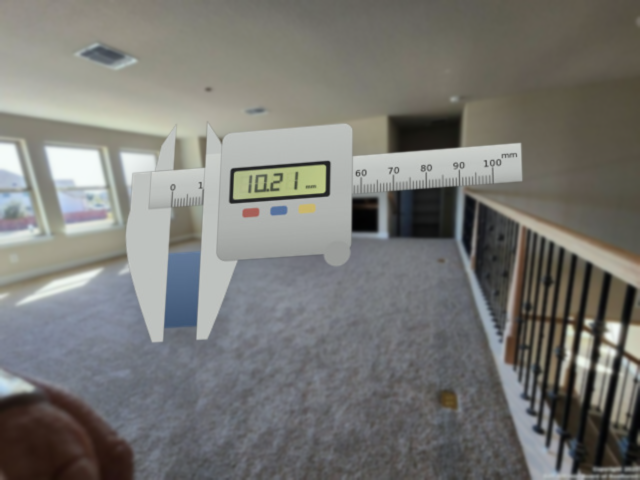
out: **10.21** mm
